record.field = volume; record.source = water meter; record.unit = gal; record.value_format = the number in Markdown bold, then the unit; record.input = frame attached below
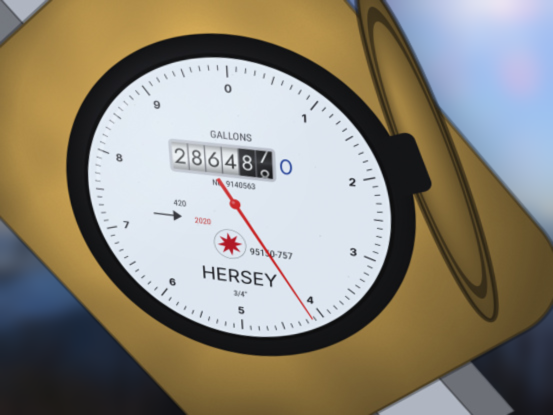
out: **2864874.1** gal
